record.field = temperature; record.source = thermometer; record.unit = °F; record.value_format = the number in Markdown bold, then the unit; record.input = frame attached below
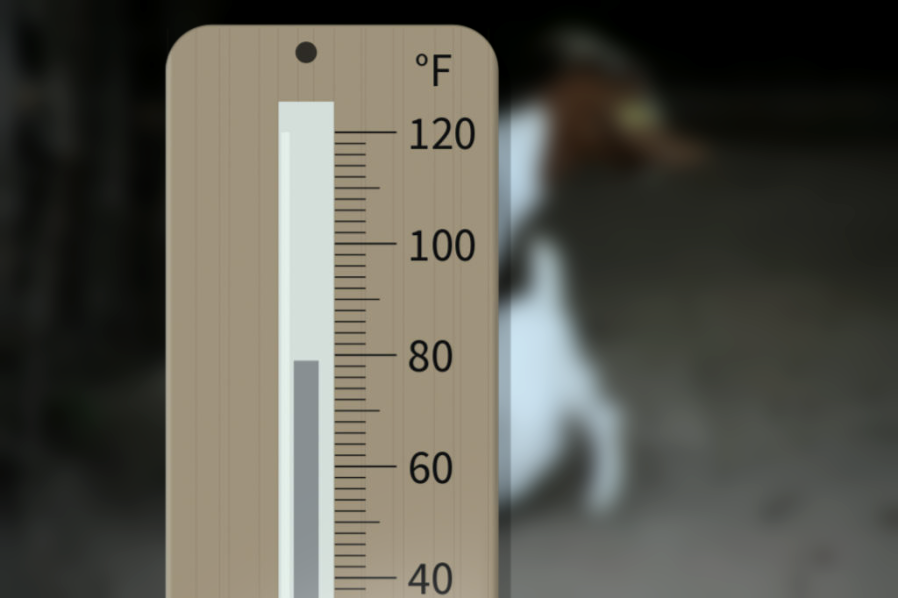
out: **79** °F
